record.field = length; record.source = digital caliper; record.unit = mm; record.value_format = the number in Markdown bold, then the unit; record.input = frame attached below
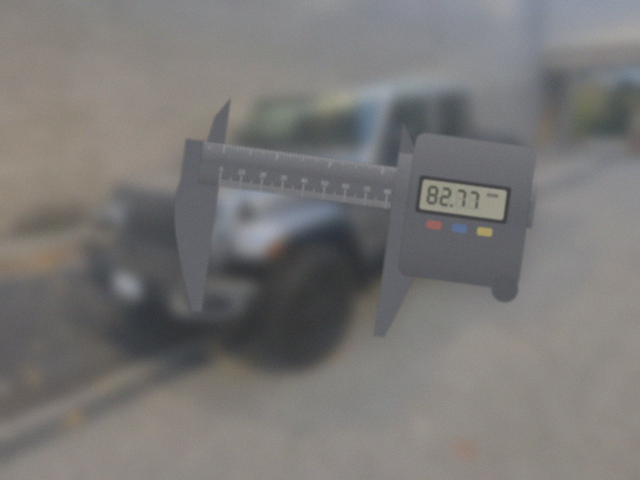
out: **82.77** mm
